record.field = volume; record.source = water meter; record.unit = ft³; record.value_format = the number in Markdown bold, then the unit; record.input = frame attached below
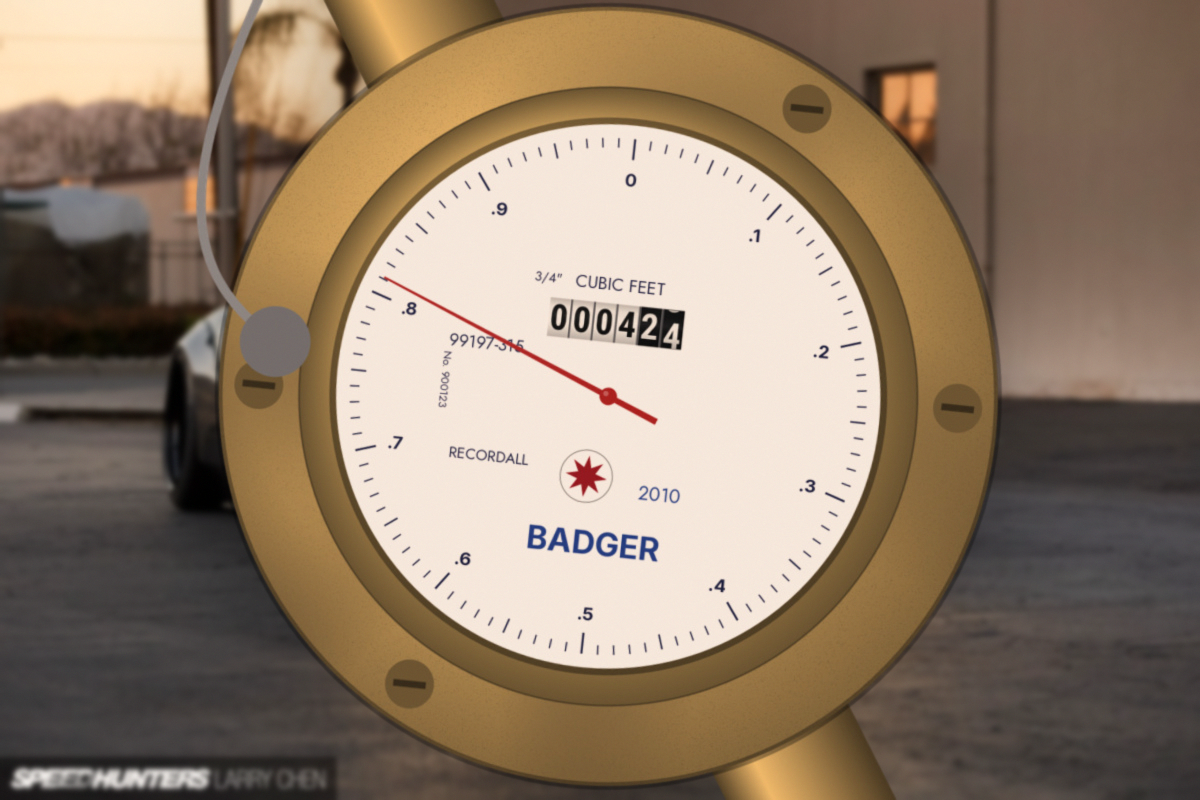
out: **423.81** ft³
